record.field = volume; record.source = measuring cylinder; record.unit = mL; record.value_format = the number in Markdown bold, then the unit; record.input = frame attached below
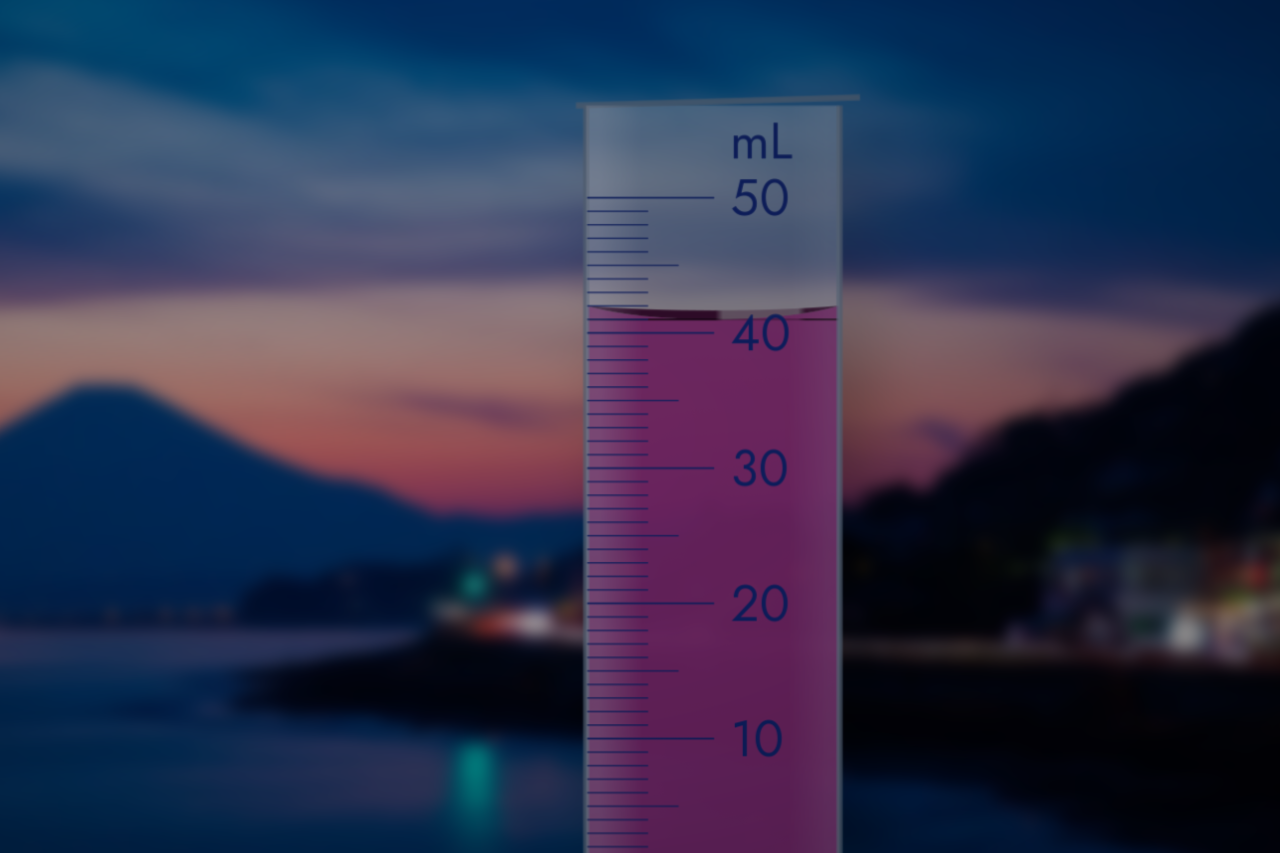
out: **41** mL
